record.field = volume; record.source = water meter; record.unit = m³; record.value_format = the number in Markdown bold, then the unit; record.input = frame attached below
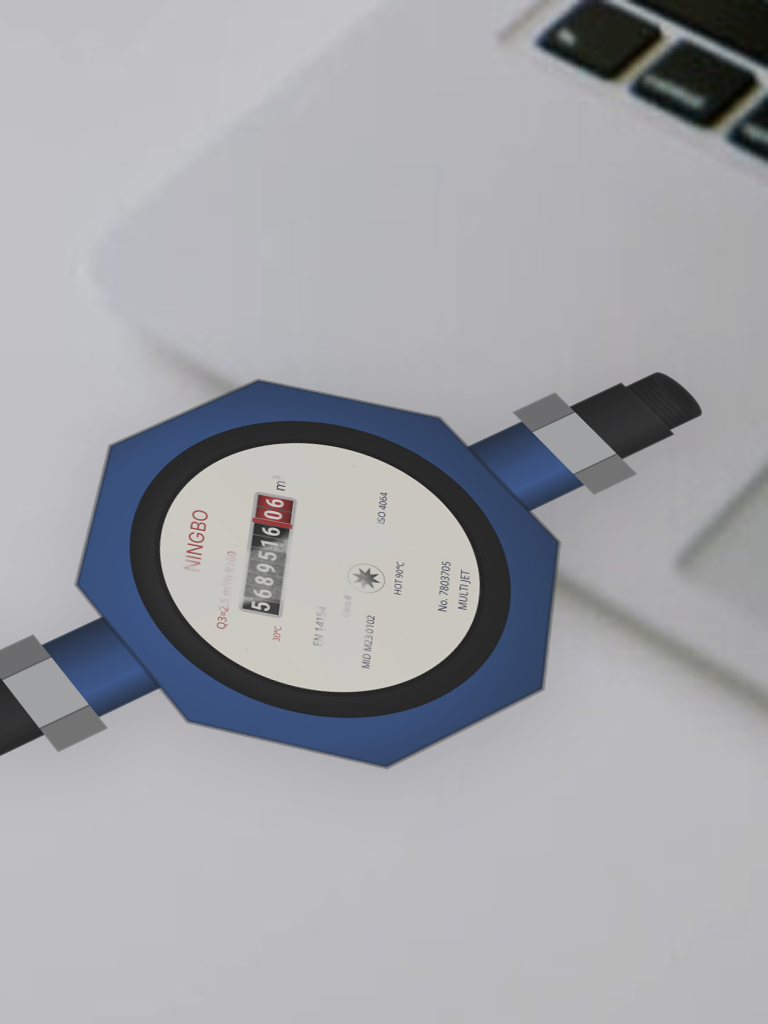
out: **5689516.06** m³
